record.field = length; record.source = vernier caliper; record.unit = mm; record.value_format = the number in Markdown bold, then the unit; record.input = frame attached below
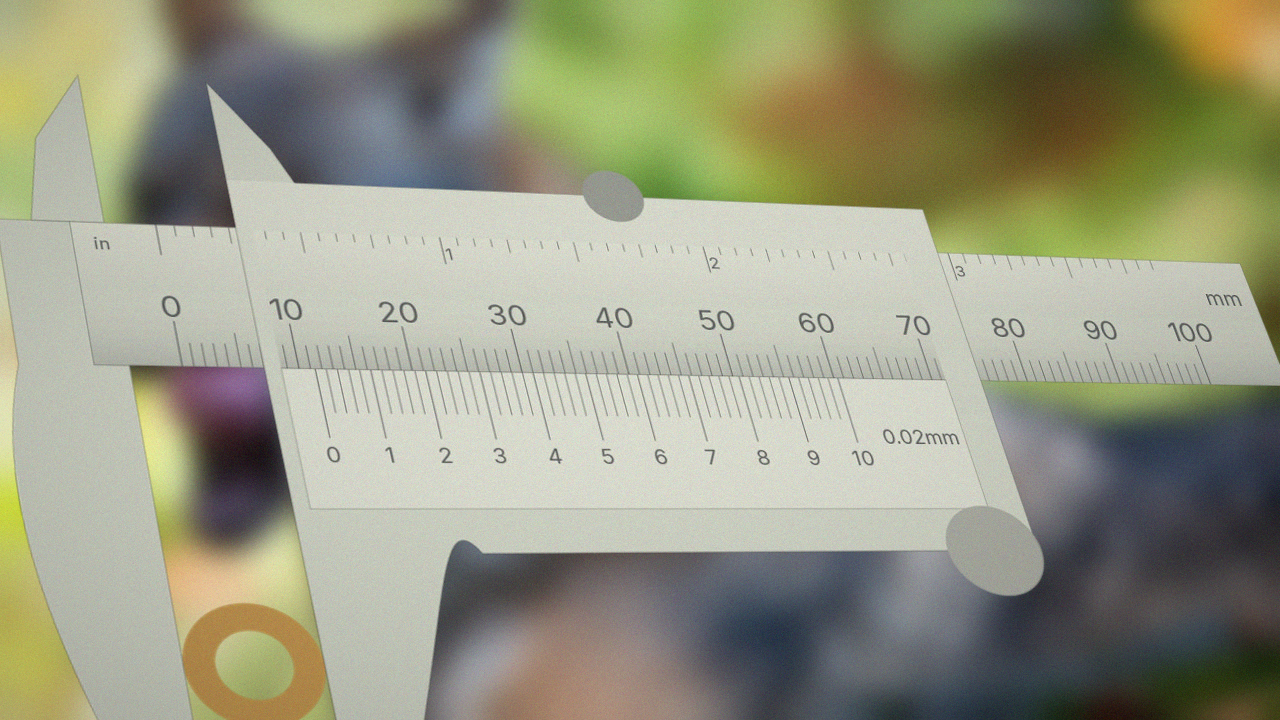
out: **11.4** mm
